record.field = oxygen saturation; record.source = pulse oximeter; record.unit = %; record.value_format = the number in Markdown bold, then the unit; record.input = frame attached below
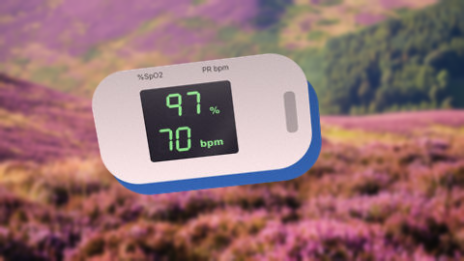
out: **97** %
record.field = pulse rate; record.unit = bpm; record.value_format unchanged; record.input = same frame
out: **70** bpm
